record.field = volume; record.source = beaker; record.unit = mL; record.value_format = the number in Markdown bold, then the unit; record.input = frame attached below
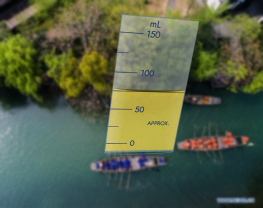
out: **75** mL
